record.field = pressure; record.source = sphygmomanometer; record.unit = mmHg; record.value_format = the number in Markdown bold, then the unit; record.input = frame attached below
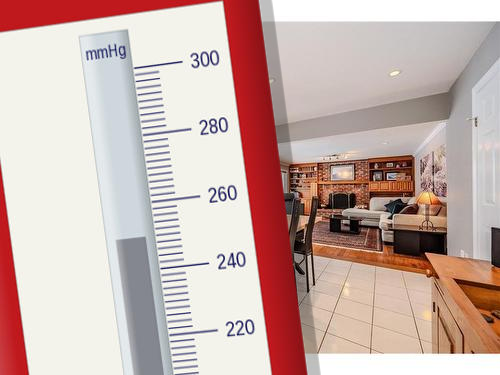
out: **250** mmHg
